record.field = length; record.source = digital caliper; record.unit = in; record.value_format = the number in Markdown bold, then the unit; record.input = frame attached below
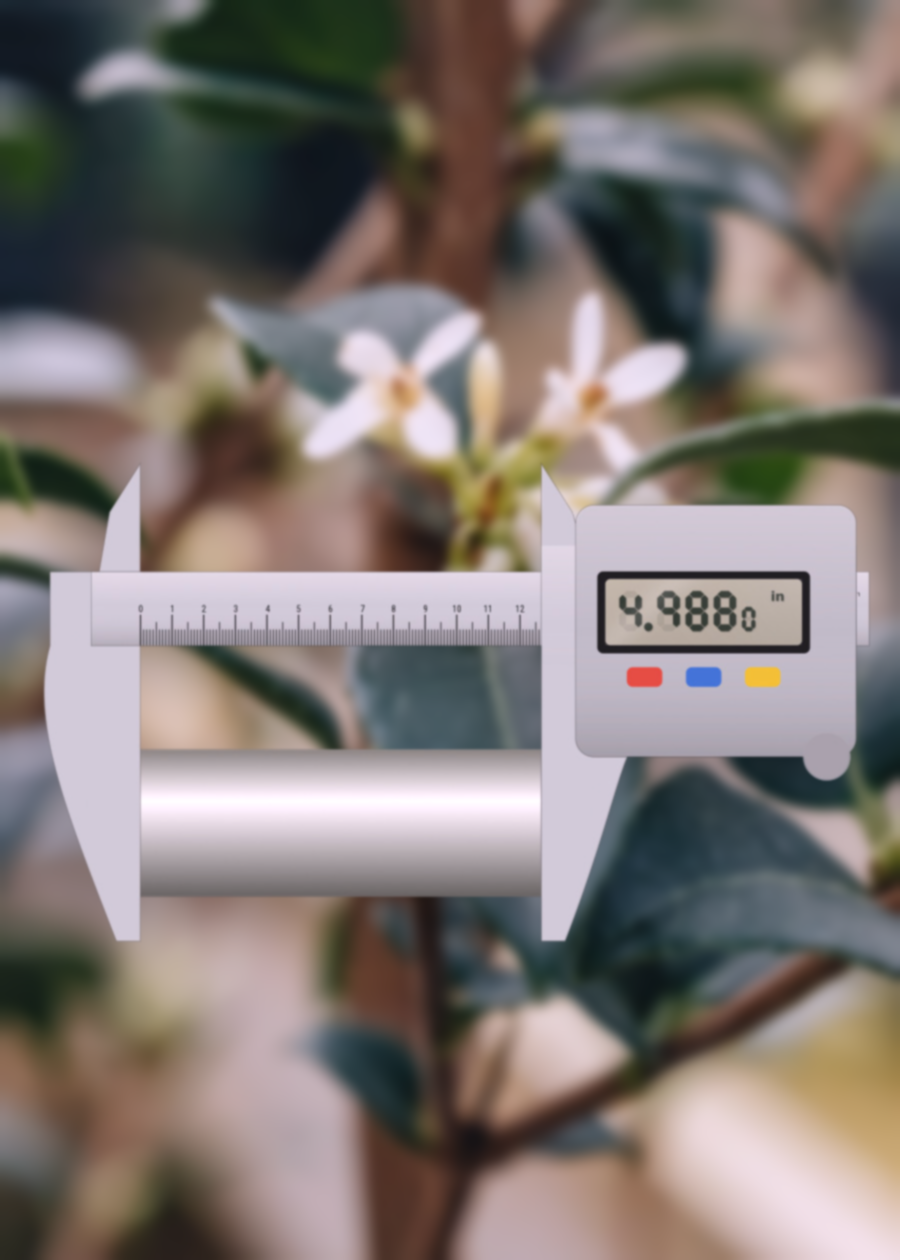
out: **4.9880** in
